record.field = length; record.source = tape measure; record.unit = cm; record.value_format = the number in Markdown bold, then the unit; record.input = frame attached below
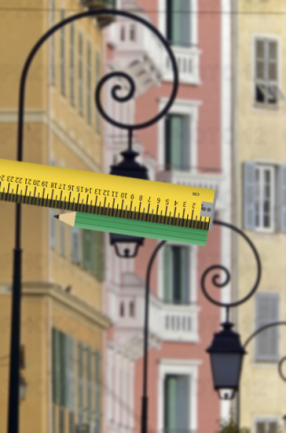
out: **17.5** cm
